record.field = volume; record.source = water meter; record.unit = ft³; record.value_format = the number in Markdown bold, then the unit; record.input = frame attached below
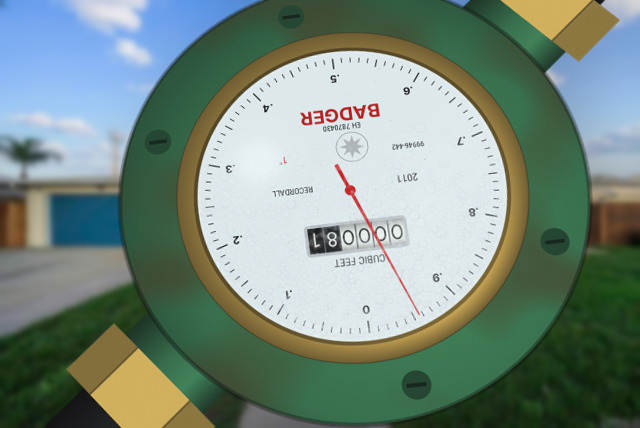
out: **80.94** ft³
